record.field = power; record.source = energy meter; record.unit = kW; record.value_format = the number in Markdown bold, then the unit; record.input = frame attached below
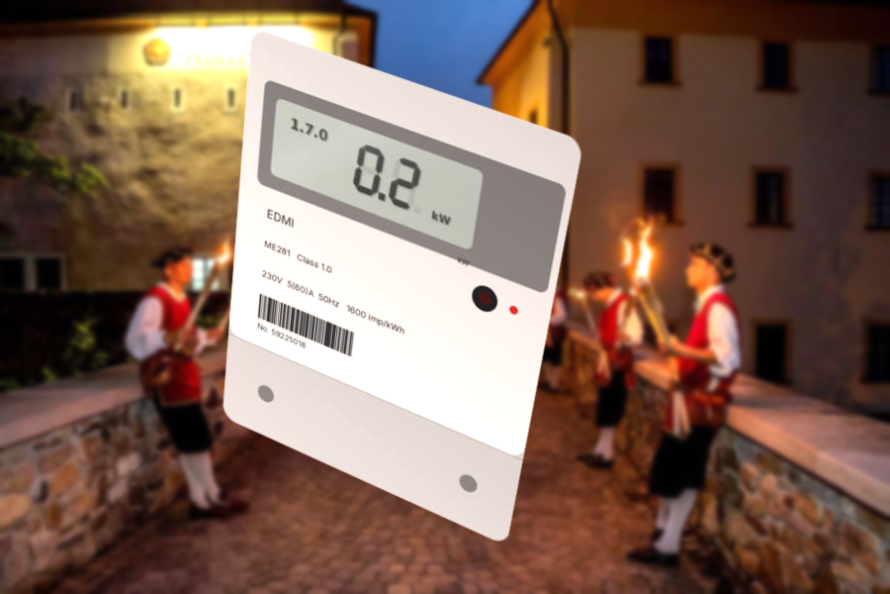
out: **0.2** kW
